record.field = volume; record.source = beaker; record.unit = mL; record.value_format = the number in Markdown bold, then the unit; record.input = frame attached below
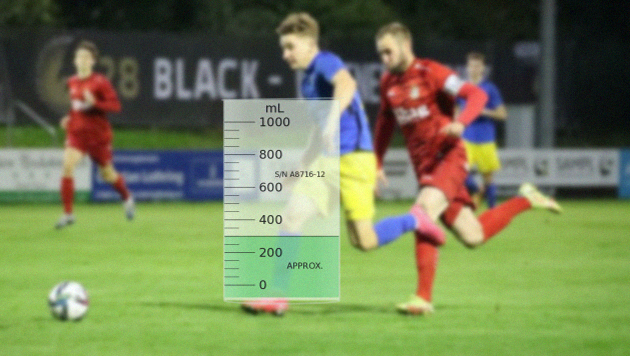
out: **300** mL
